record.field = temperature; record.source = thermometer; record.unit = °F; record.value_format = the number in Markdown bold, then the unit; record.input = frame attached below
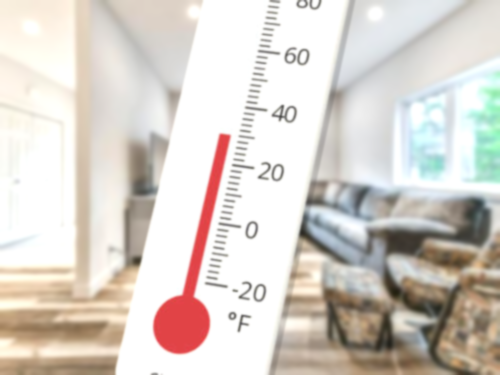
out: **30** °F
